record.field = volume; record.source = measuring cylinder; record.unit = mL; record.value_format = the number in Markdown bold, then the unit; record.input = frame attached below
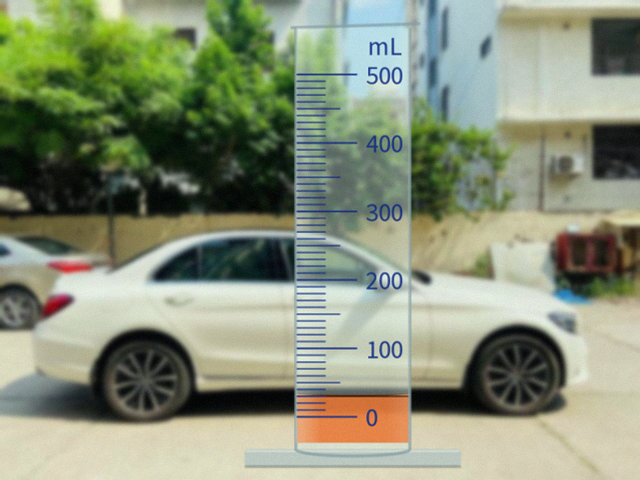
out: **30** mL
